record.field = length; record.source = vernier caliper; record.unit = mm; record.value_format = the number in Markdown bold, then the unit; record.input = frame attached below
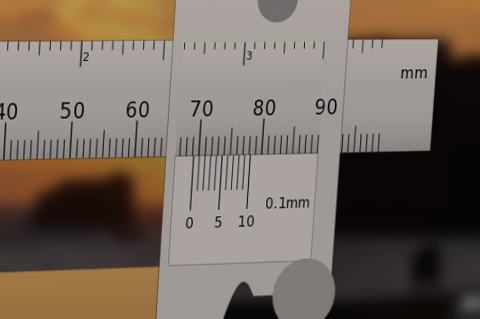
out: **69.2** mm
